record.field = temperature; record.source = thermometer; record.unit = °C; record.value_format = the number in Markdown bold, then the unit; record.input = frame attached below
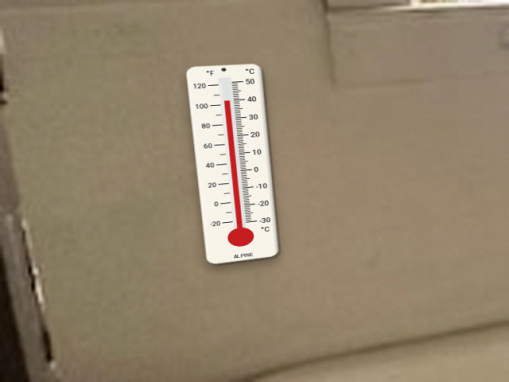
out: **40** °C
